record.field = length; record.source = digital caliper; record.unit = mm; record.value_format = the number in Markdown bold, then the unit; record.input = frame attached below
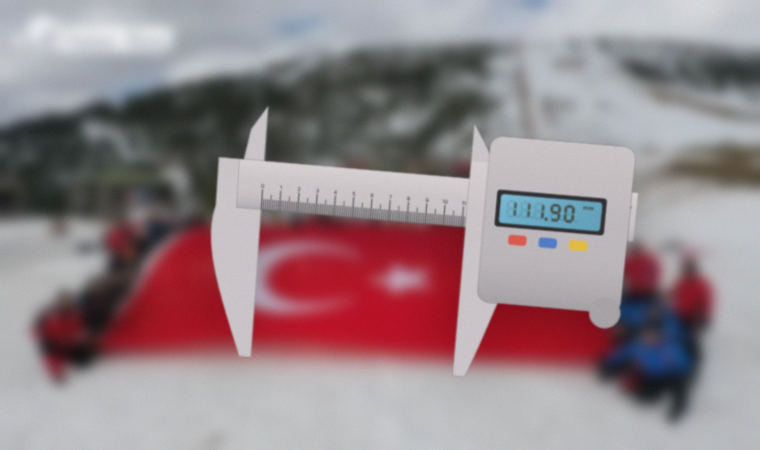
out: **111.90** mm
